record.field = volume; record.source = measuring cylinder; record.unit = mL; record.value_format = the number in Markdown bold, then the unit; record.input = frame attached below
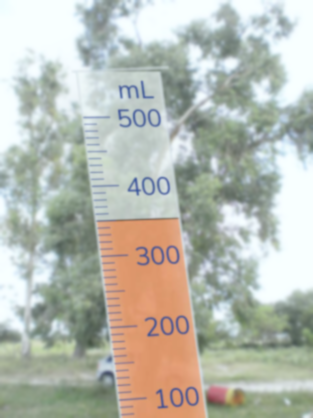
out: **350** mL
